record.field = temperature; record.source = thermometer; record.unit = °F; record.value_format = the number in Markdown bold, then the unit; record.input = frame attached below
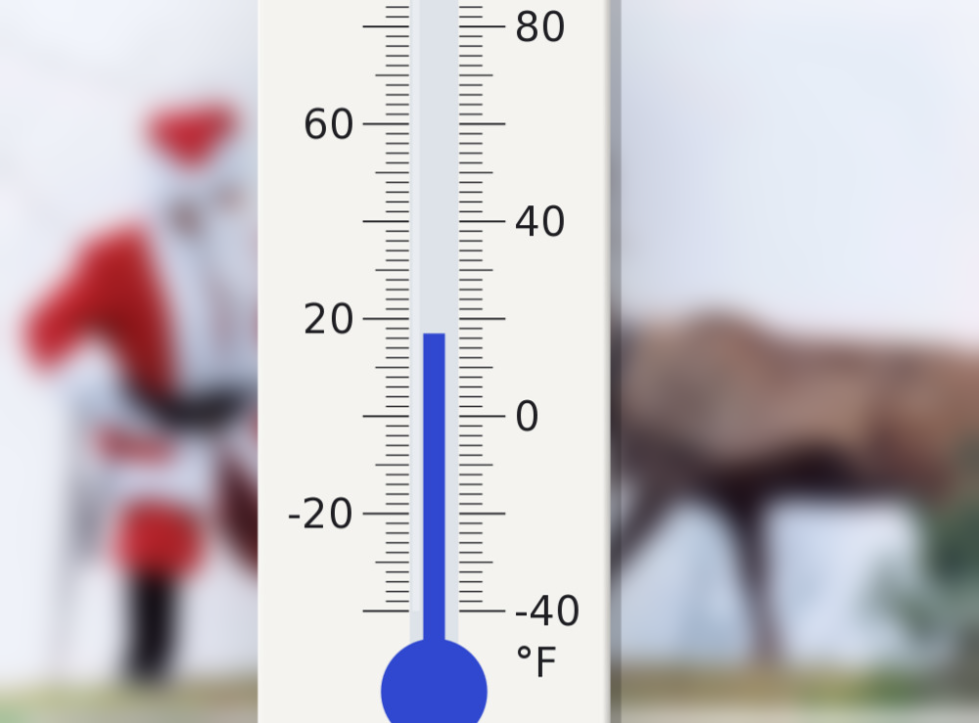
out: **17** °F
